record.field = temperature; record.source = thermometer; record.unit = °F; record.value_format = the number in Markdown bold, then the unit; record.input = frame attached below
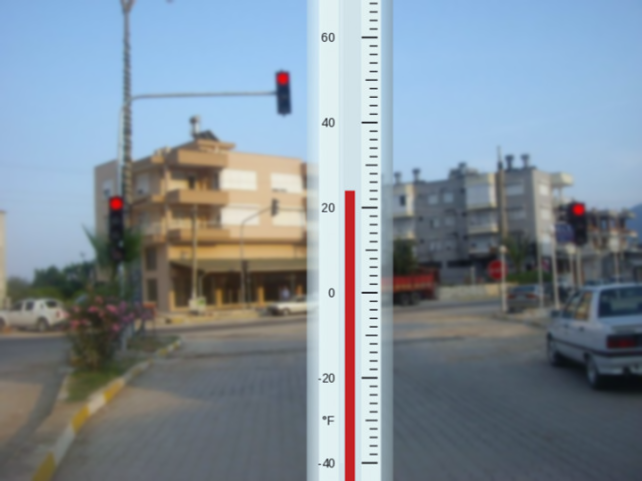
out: **24** °F
